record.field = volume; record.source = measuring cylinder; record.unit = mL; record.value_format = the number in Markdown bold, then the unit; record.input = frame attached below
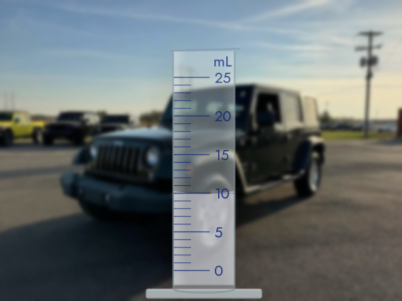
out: **10** mL
